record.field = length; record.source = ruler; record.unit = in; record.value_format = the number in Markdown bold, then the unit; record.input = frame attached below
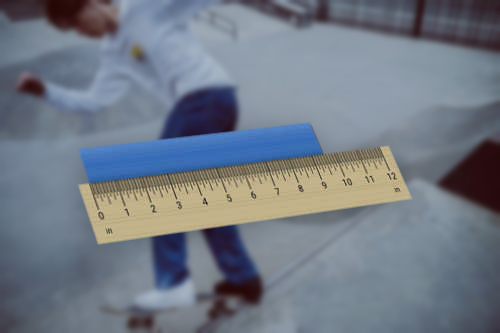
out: **9.5** in
